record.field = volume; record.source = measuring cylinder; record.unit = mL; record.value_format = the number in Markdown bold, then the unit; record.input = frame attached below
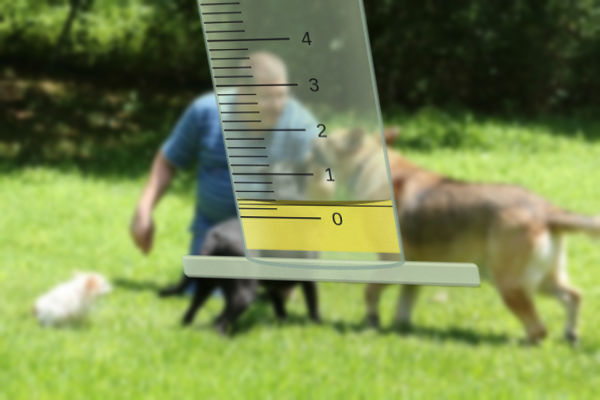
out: **0.3** mL
